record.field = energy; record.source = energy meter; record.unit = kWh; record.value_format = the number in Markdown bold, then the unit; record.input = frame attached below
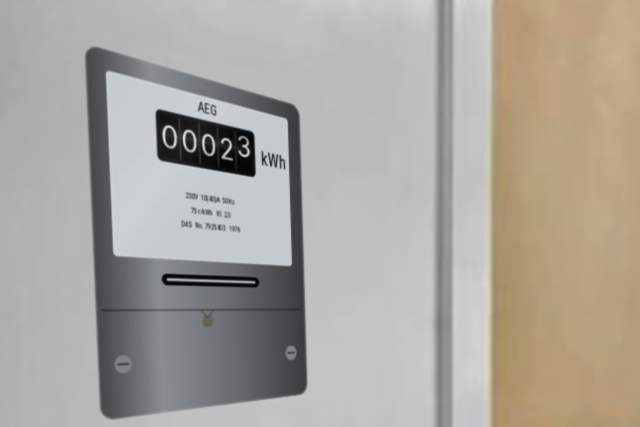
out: **23** kWh
